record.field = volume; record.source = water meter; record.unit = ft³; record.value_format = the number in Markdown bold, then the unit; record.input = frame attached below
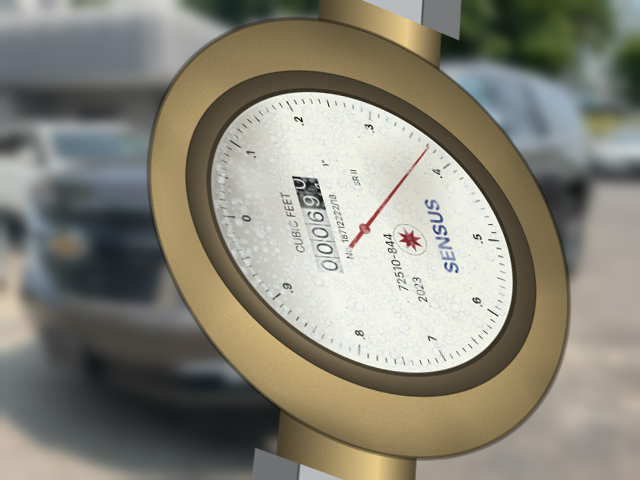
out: **690.37** ft³
